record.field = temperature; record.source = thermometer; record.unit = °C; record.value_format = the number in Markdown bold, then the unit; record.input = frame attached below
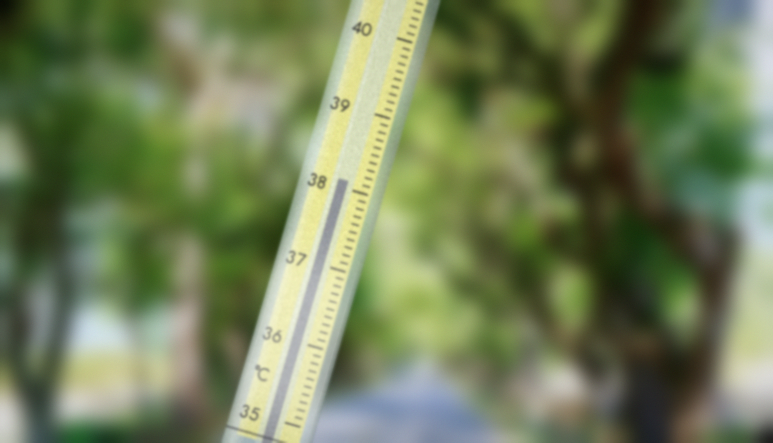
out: **38.1** °C
